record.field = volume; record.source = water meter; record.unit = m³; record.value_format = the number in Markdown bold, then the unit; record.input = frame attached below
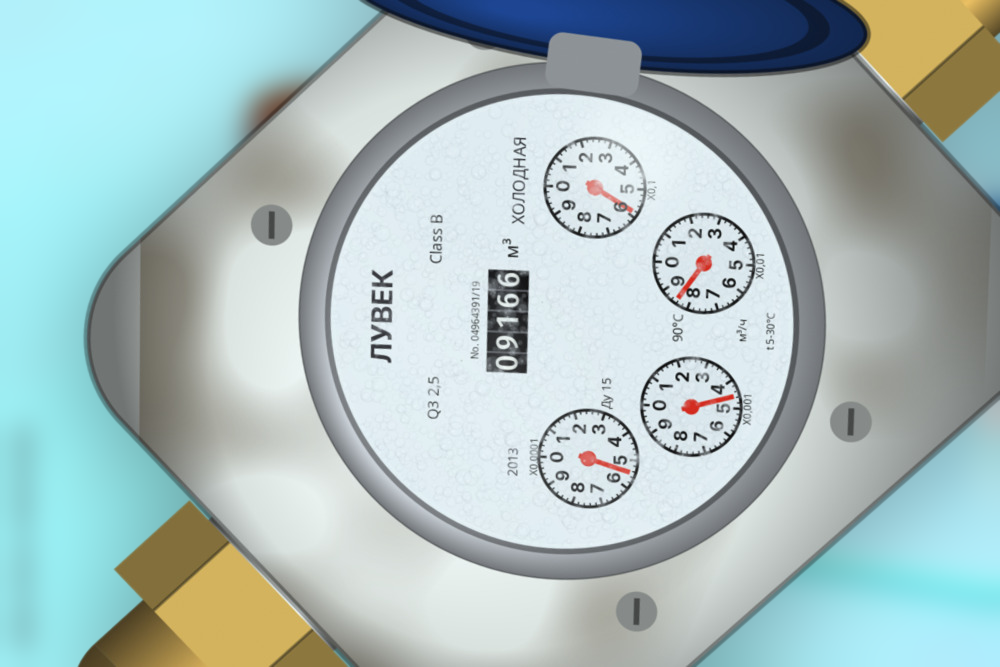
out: **9166.5845** m³
